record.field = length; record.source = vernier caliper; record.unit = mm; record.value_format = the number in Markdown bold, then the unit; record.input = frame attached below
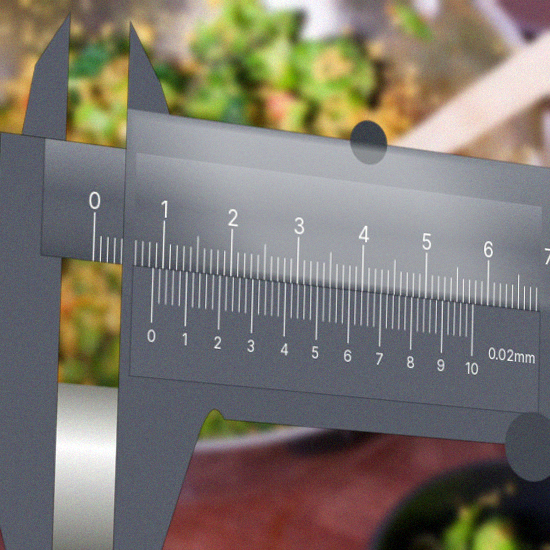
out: **8.6** mm
